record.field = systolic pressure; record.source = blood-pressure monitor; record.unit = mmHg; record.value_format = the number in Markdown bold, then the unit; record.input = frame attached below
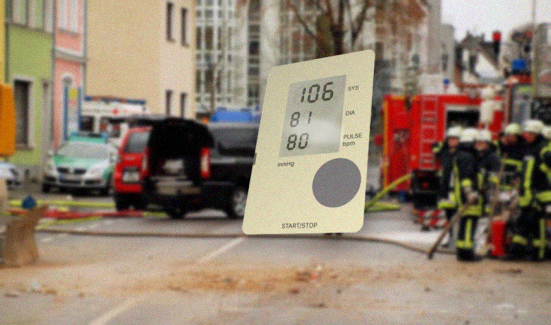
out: **106** mmHg
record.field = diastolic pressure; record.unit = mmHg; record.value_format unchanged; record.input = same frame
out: **81** mmHg
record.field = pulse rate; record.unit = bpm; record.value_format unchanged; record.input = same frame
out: **80** bpm
